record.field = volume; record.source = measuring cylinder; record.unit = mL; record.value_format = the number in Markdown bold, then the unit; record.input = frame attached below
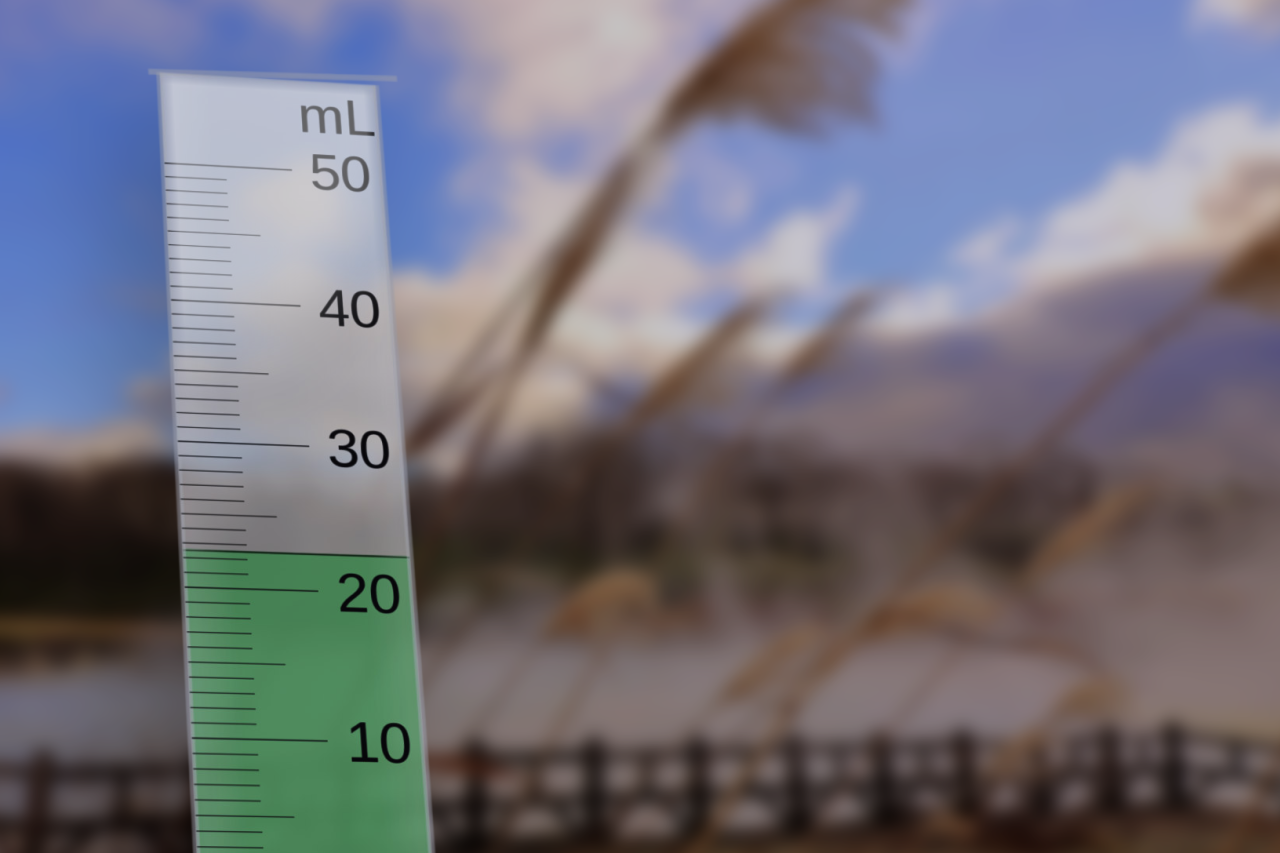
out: **22.5** mL
